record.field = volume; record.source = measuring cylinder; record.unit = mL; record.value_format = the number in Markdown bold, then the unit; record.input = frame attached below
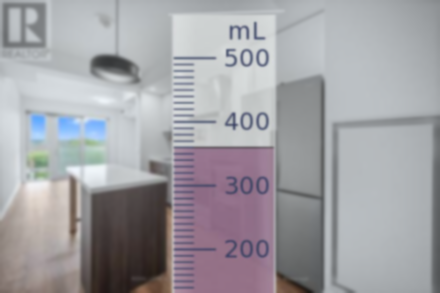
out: **360** mL
